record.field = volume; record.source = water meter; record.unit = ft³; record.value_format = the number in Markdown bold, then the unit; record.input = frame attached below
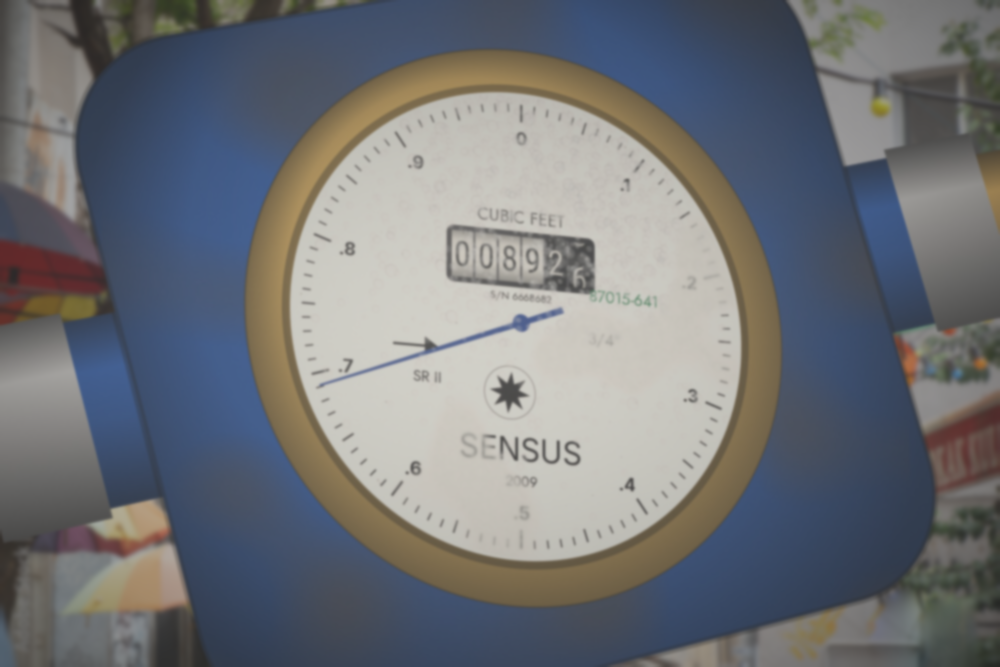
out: **8925.69** ft³
